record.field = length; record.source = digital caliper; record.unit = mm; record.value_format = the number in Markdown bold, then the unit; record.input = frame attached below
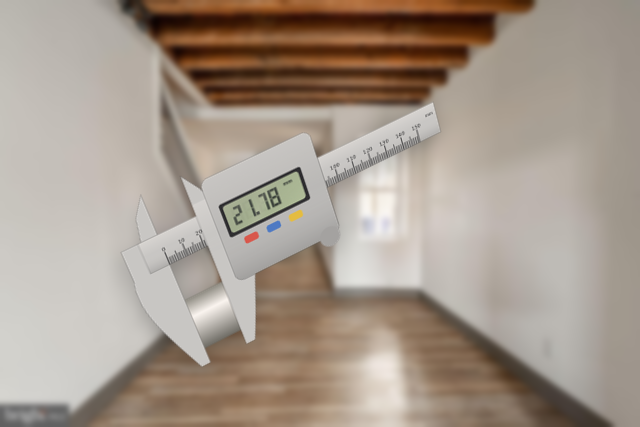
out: **21.78** mm
